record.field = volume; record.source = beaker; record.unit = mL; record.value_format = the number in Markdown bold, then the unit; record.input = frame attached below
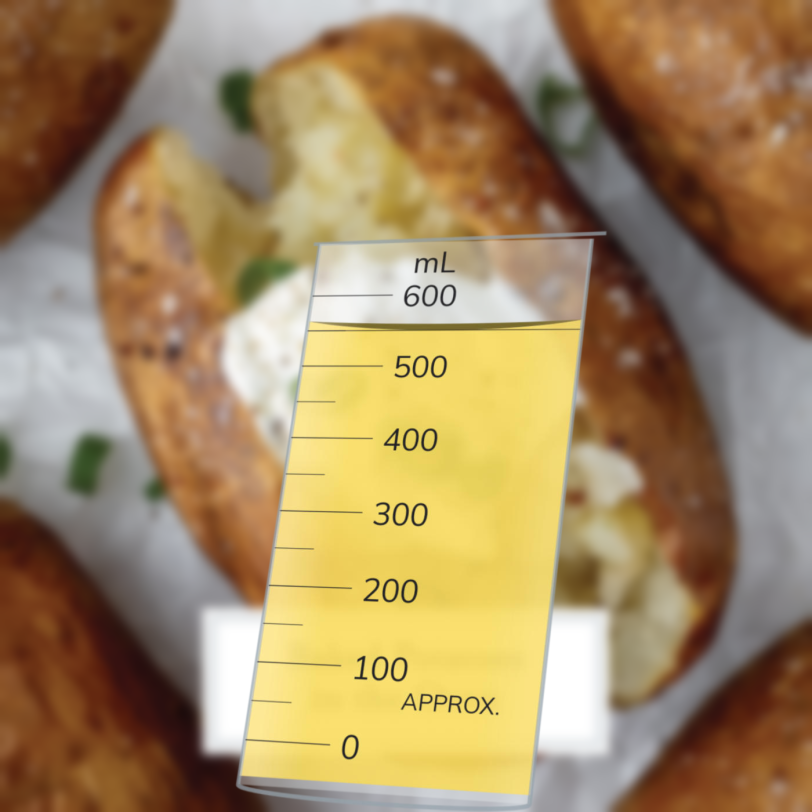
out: **550** mL
